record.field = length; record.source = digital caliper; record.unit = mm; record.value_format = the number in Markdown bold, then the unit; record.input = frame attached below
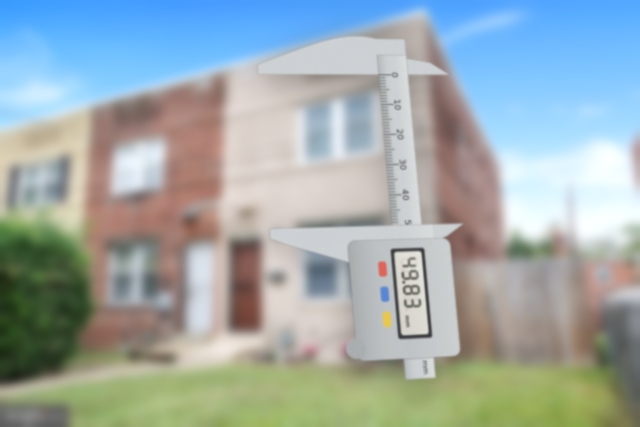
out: **49.83** mm
